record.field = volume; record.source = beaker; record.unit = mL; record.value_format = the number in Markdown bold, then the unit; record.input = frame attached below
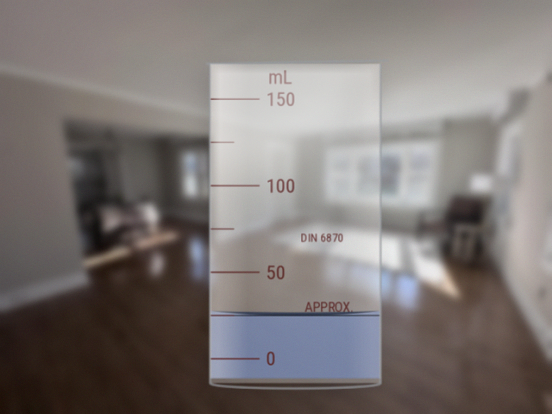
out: **25** mL
